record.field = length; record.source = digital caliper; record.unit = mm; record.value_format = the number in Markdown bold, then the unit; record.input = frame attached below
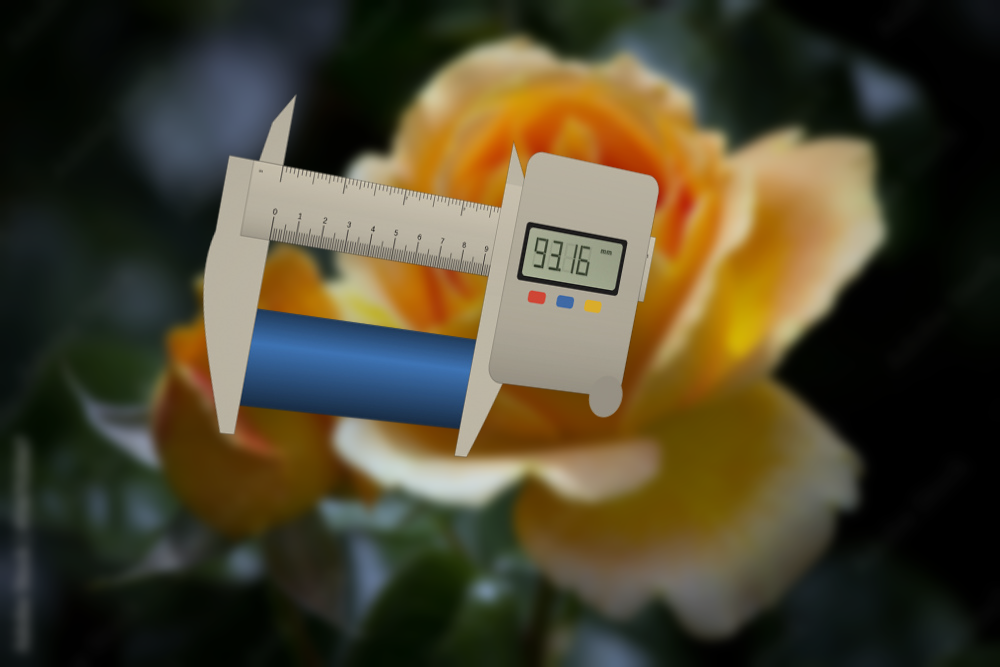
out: **93.16** mm
